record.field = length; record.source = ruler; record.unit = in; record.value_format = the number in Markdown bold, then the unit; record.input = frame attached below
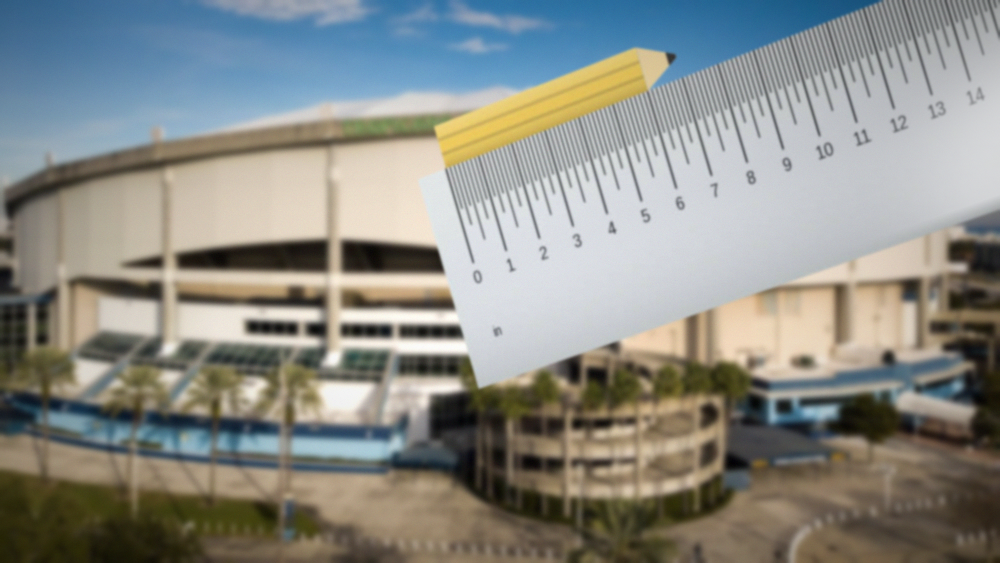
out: **7** in
